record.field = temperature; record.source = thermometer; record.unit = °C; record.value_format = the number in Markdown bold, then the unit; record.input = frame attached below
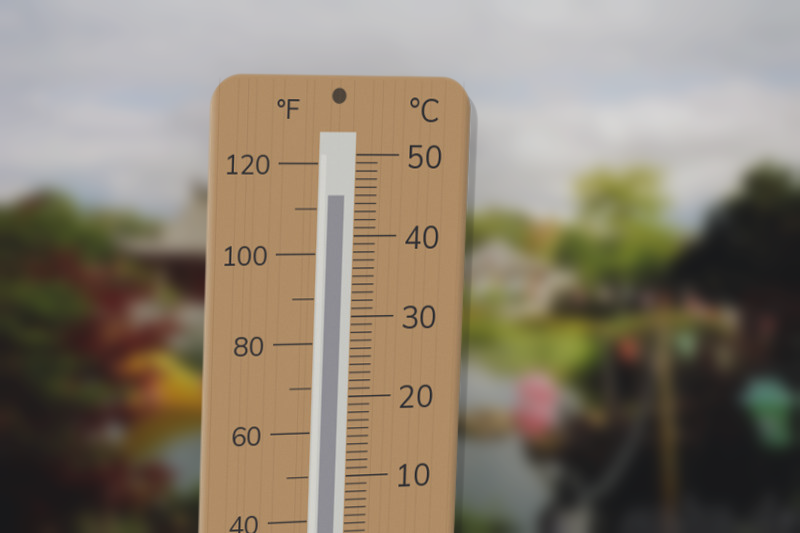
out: **45** °C
